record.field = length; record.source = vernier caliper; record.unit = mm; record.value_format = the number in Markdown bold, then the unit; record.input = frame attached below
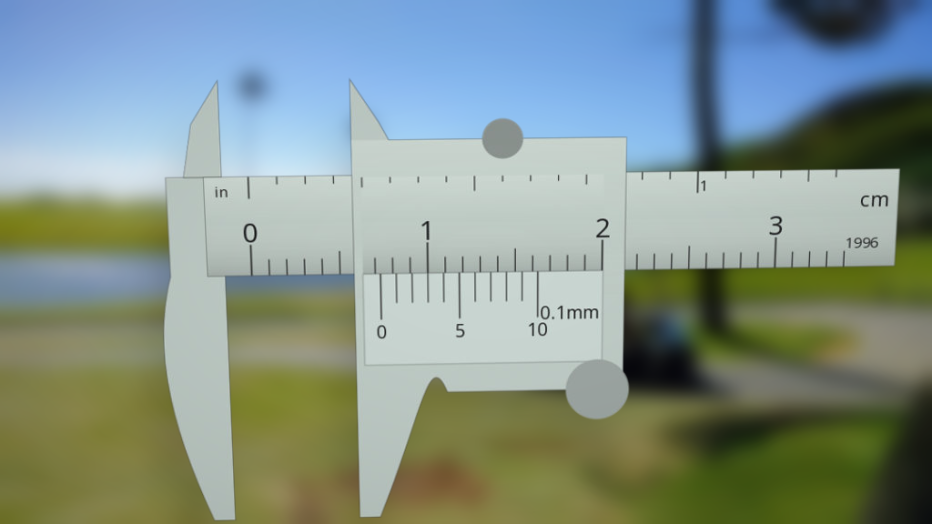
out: **7.3** mm
